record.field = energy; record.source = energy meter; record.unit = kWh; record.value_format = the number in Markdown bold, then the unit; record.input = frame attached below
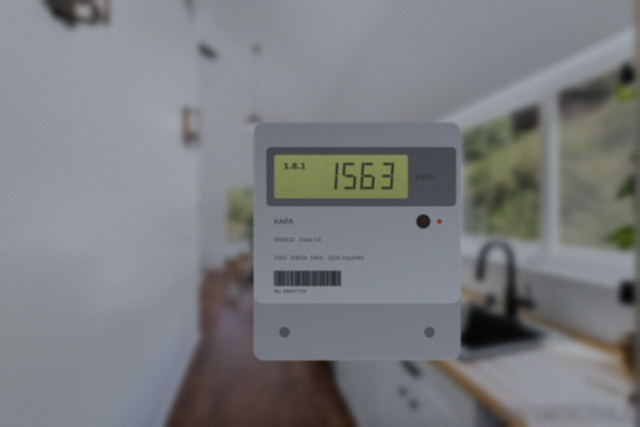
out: **1563** kWh
